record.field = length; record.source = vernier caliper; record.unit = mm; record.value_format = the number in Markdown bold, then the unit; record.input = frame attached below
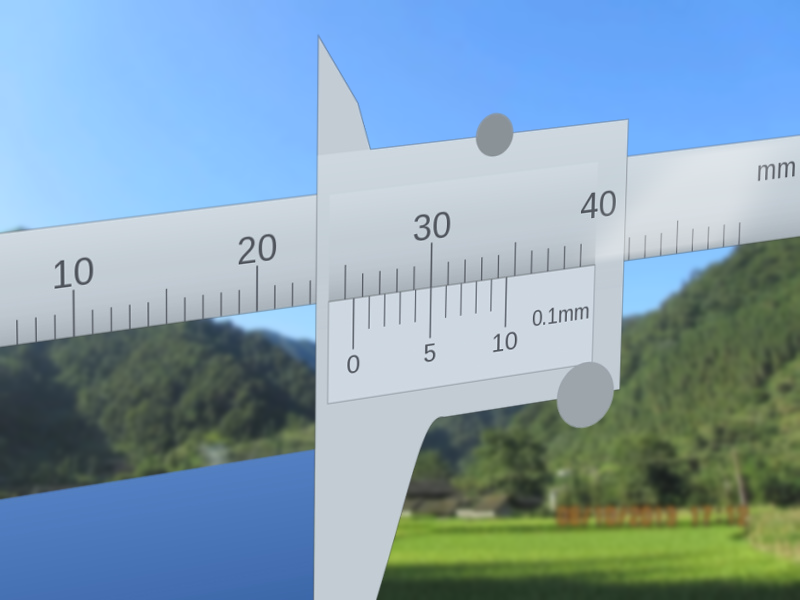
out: **25.5** mm
